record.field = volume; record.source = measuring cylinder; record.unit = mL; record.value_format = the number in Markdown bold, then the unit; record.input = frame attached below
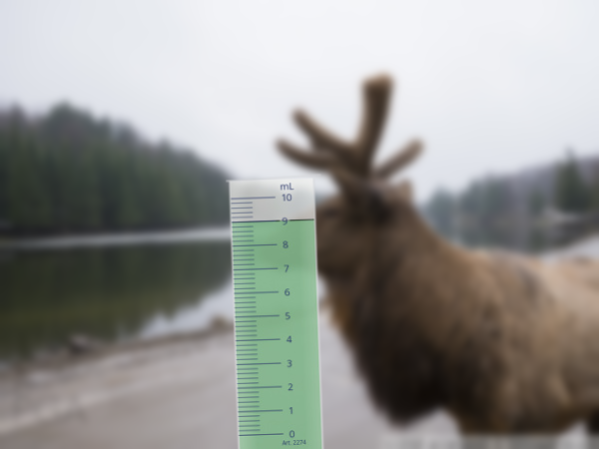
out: **9** mL
